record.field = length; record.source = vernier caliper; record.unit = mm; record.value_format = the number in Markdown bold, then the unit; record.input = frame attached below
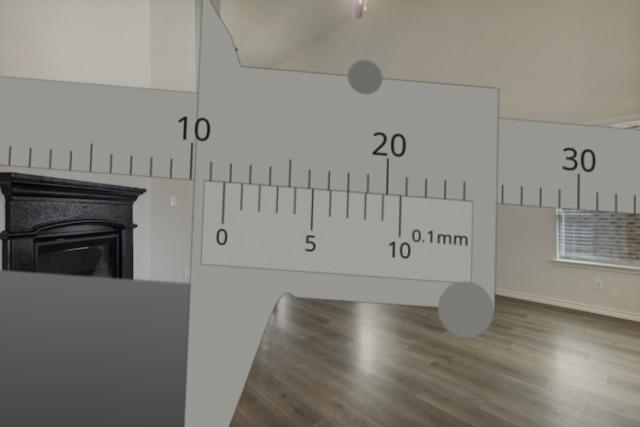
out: **11.7** mm
